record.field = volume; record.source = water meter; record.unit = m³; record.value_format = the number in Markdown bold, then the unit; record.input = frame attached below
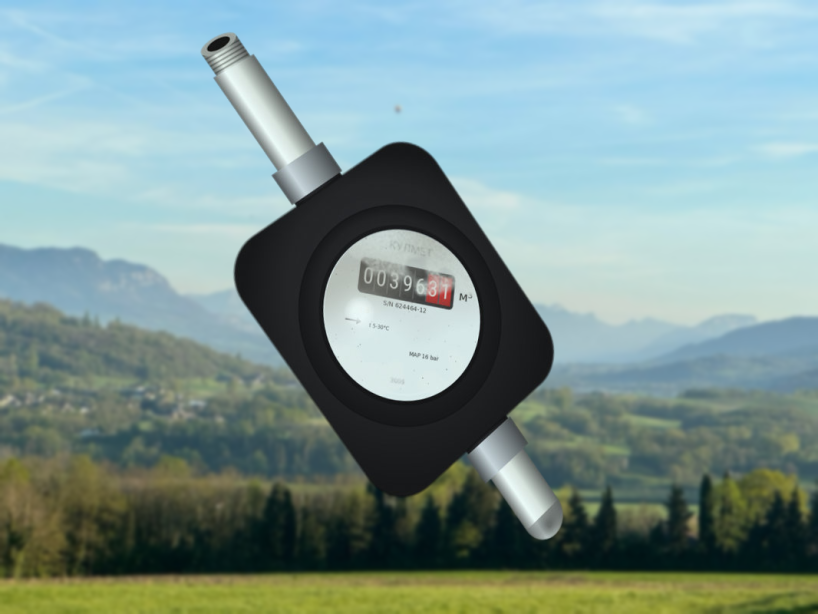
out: **396.31** m³
